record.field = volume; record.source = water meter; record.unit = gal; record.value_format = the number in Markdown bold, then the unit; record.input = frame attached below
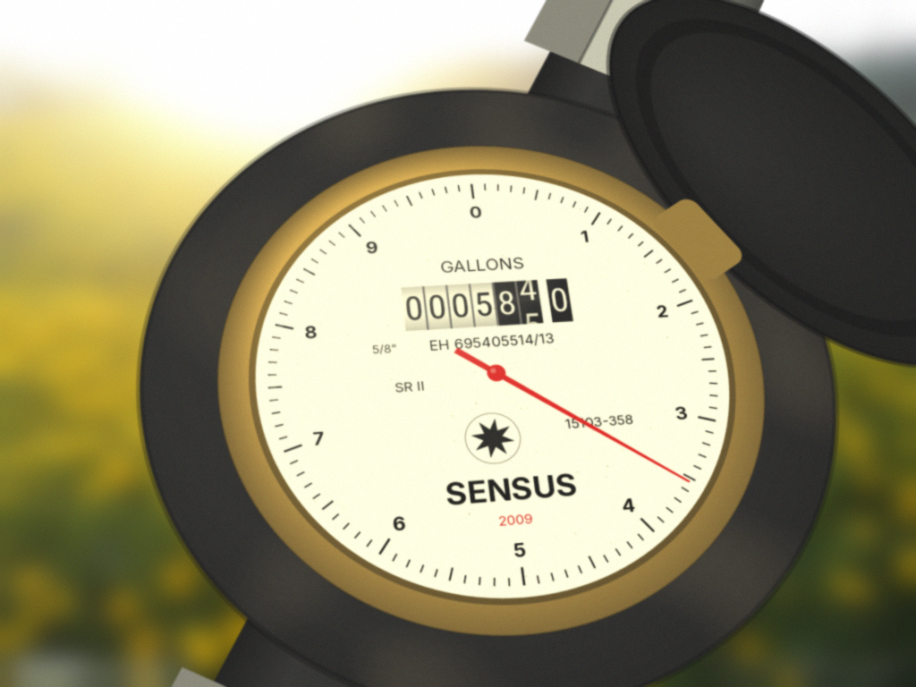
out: **5843.5** gal
